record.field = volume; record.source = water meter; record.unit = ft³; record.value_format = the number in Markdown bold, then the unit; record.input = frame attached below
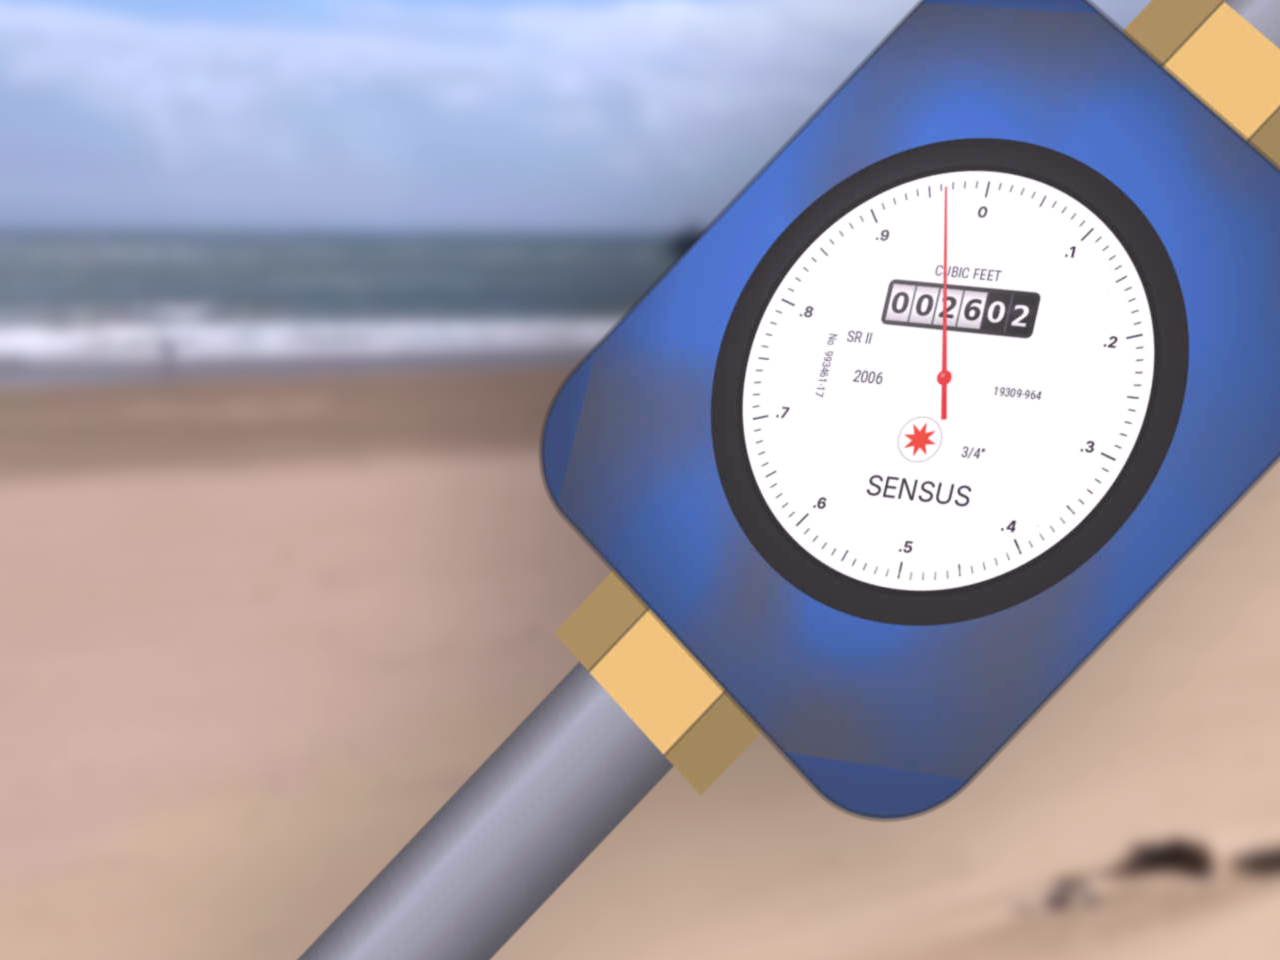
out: **2601.96** ft³
